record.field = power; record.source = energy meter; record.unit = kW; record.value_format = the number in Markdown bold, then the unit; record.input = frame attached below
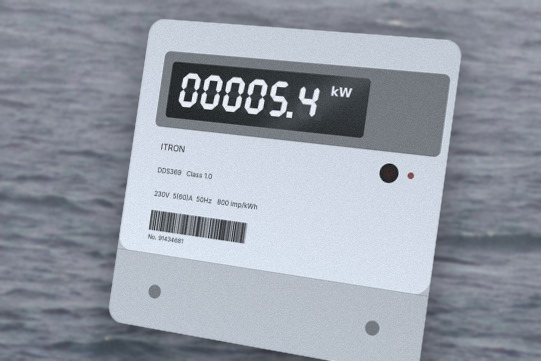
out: **5.4** kW
